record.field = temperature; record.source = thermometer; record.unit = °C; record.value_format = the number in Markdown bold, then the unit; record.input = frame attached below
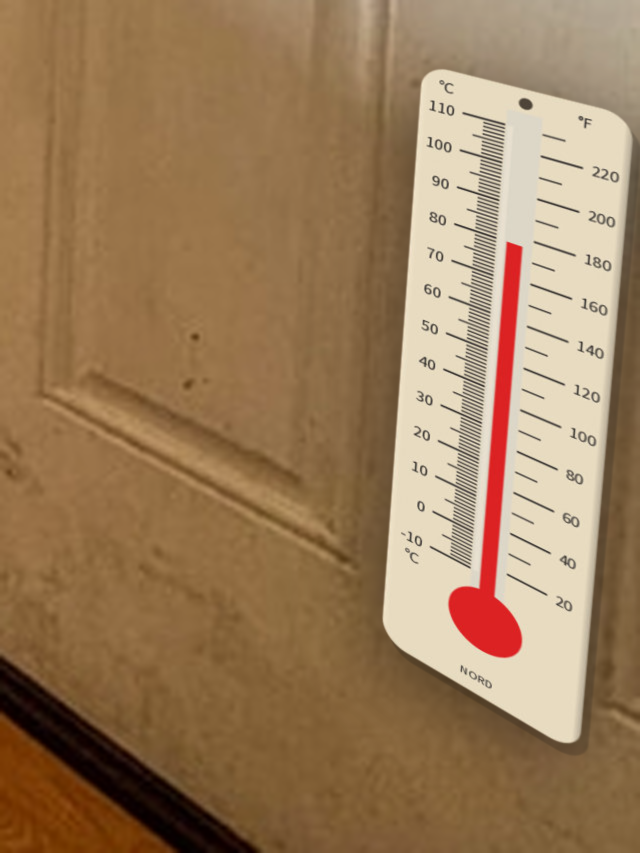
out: **80** °C
